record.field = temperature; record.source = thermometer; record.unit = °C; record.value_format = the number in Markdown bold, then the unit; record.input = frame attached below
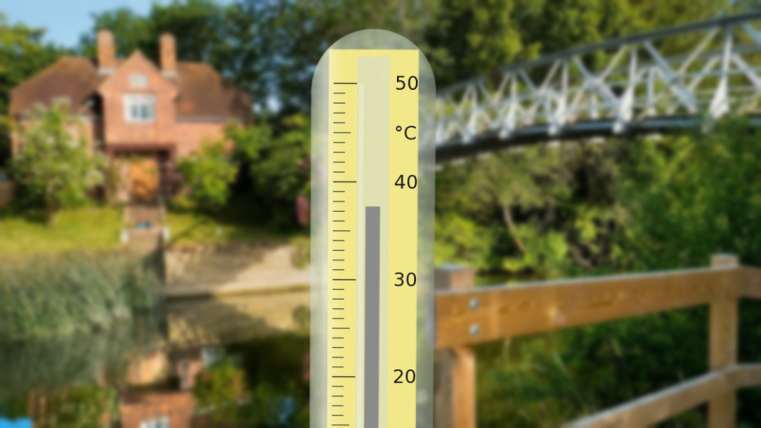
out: **37.5** °C
